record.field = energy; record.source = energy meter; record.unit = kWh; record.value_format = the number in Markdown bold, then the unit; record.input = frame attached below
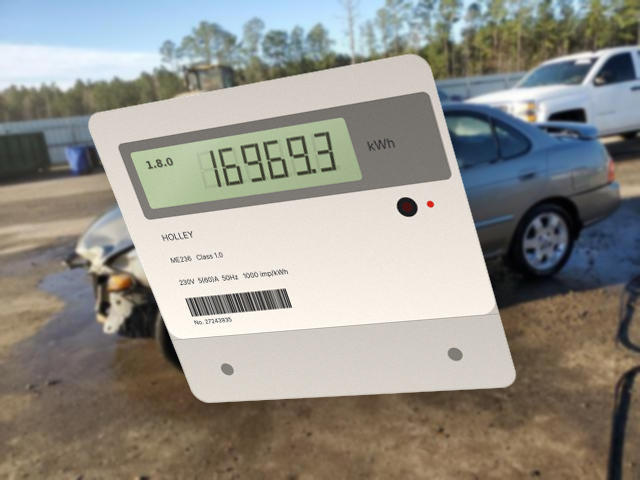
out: **16969.3** kWh
